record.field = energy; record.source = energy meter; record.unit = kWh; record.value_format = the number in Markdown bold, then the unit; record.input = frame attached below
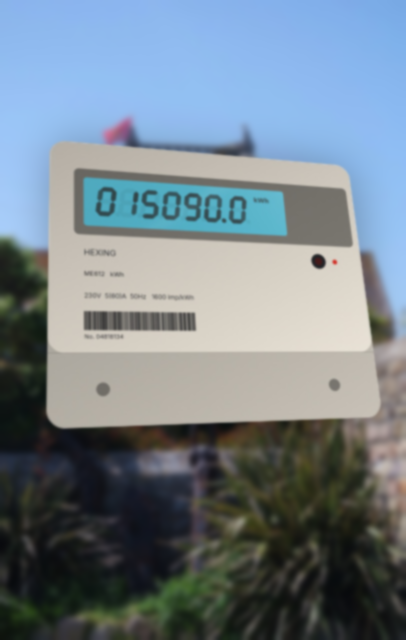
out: **15090.0** kWh
